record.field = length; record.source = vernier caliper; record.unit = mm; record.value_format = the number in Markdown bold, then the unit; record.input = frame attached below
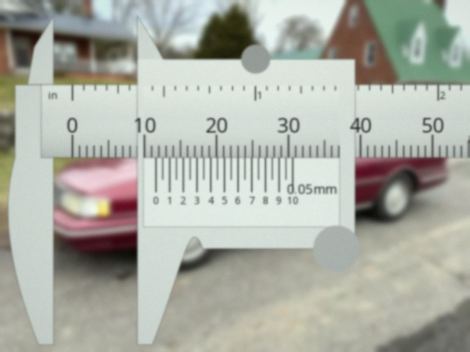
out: **11.6** mm
